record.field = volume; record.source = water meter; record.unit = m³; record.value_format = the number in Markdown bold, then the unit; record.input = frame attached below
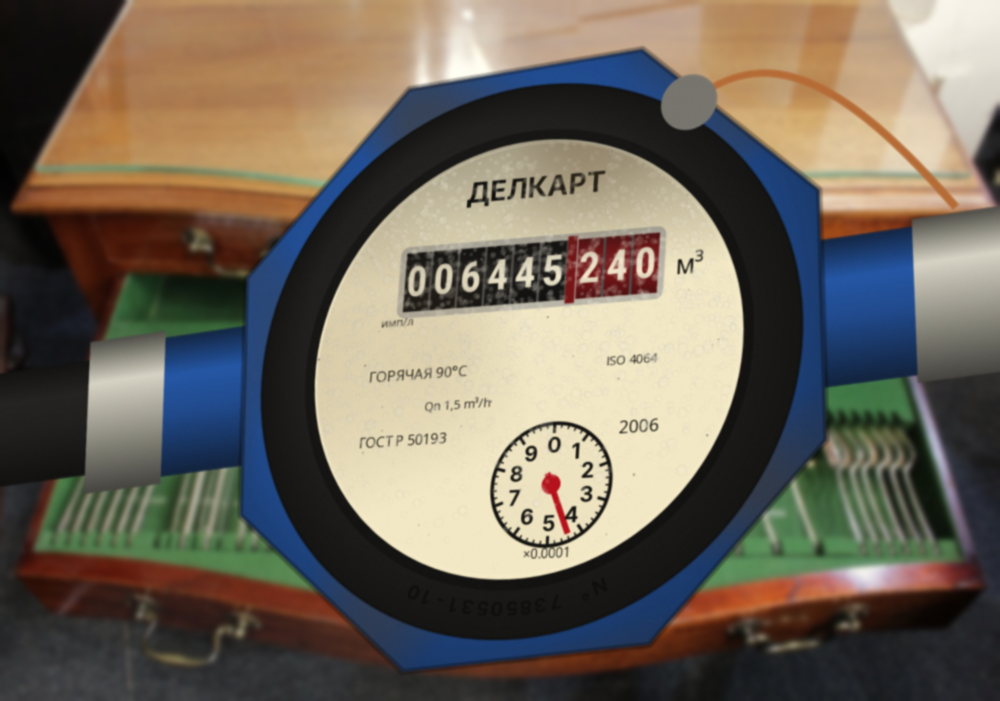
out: **6445.2404** m³
